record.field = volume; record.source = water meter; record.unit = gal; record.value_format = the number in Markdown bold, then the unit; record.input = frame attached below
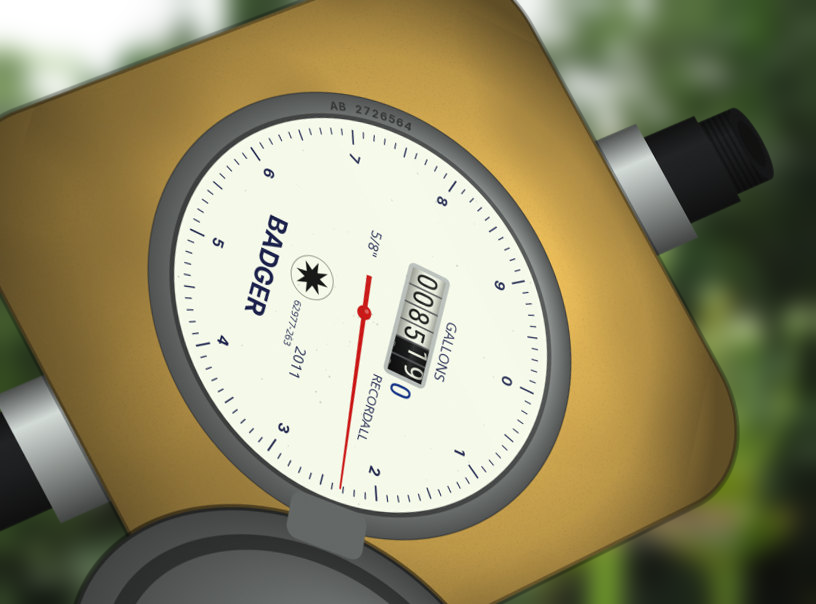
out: **85192.3** gal
